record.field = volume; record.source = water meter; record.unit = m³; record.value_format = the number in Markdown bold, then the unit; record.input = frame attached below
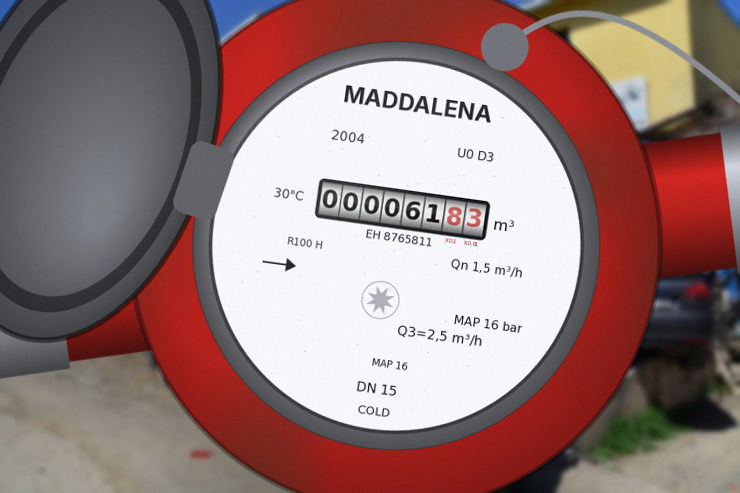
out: **61.83** m³
